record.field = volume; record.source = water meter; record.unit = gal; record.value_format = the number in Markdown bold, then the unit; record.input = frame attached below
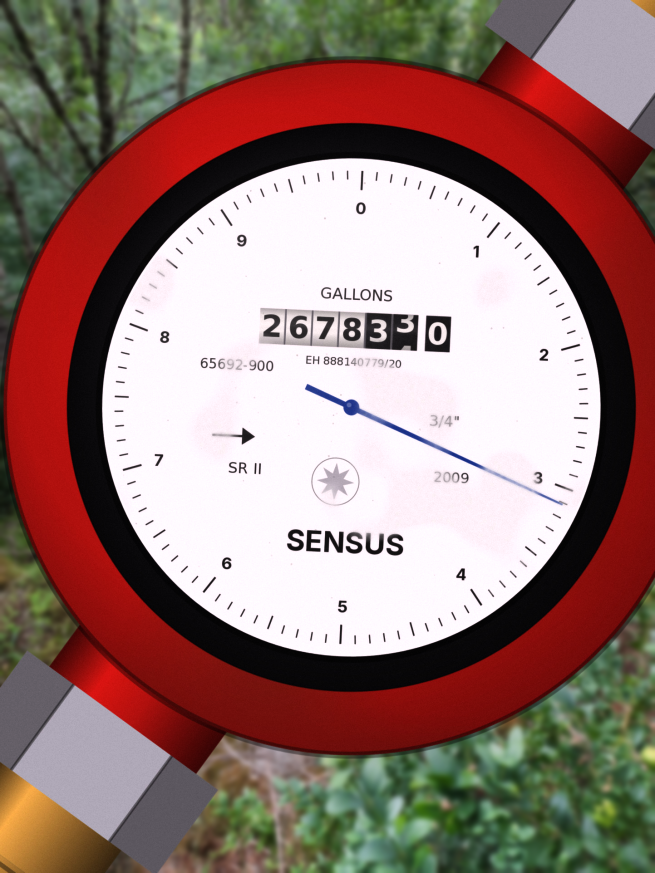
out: **2678333.1** gal
